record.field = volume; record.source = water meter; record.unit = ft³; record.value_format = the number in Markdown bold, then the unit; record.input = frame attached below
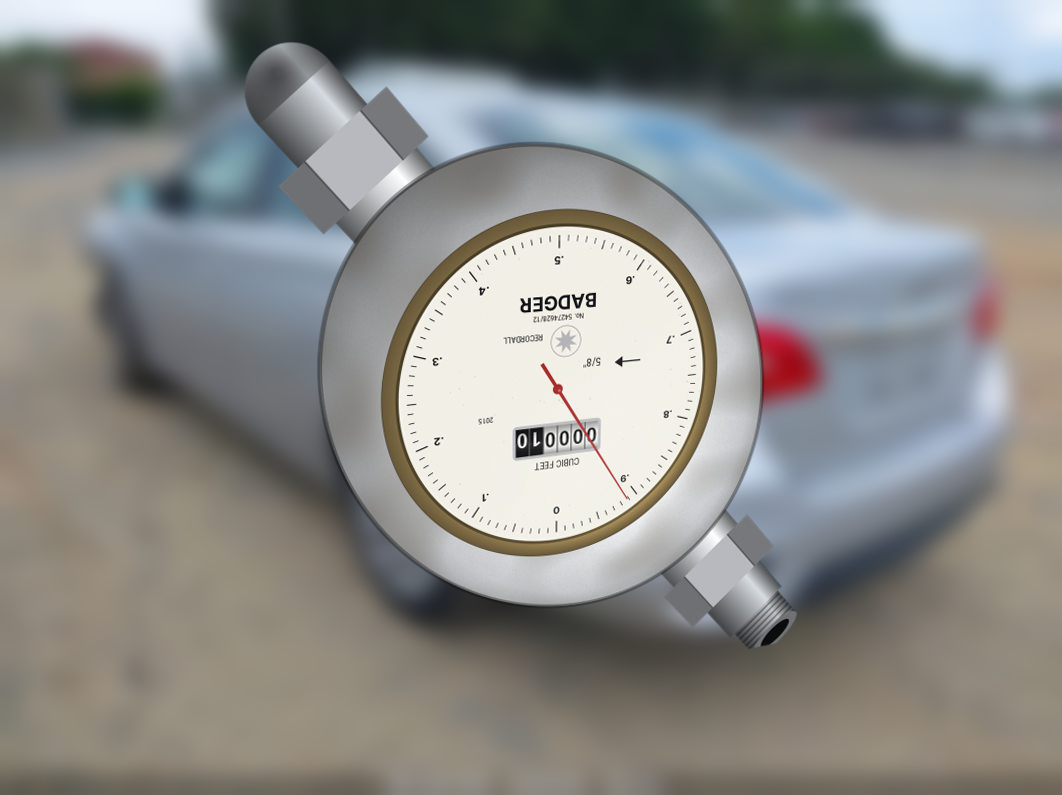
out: **9.91** ft³
